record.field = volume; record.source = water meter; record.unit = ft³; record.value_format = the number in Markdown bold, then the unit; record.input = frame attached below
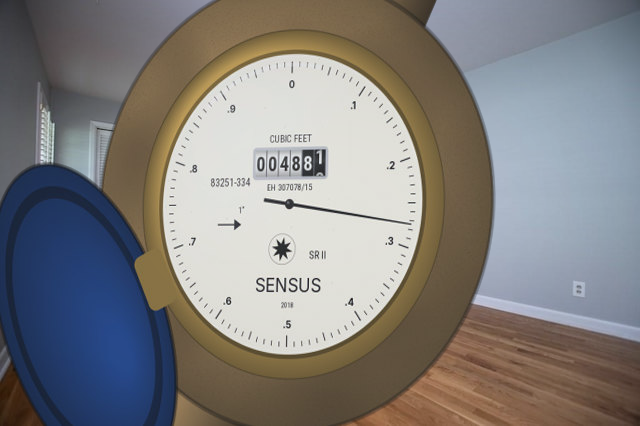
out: **4881.27** ft³
